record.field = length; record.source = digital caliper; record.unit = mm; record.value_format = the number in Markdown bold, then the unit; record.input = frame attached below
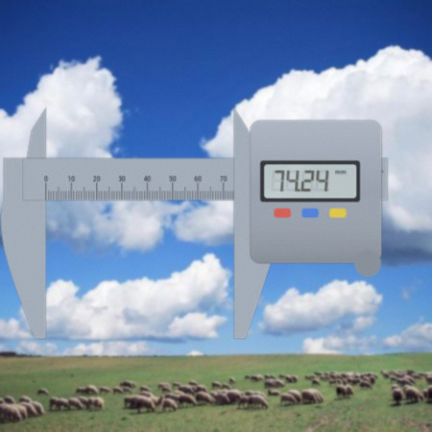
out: **74.24** mm
